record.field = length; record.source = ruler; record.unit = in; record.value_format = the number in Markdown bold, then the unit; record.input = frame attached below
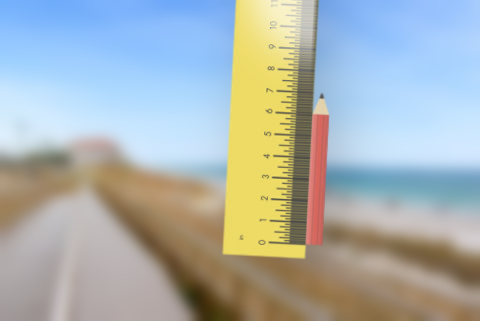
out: **7** in
